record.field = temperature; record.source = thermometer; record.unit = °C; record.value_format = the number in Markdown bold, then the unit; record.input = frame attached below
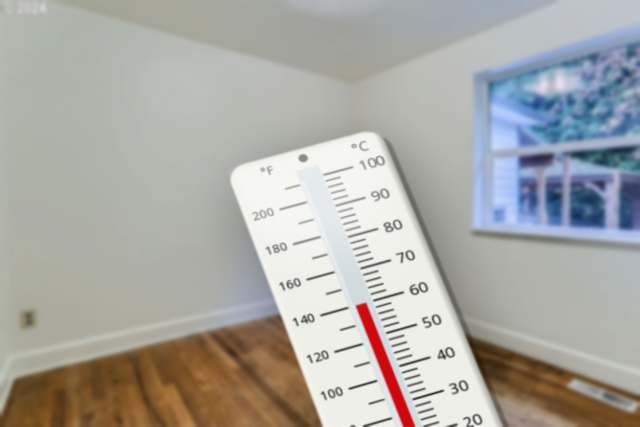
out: **60** °C
